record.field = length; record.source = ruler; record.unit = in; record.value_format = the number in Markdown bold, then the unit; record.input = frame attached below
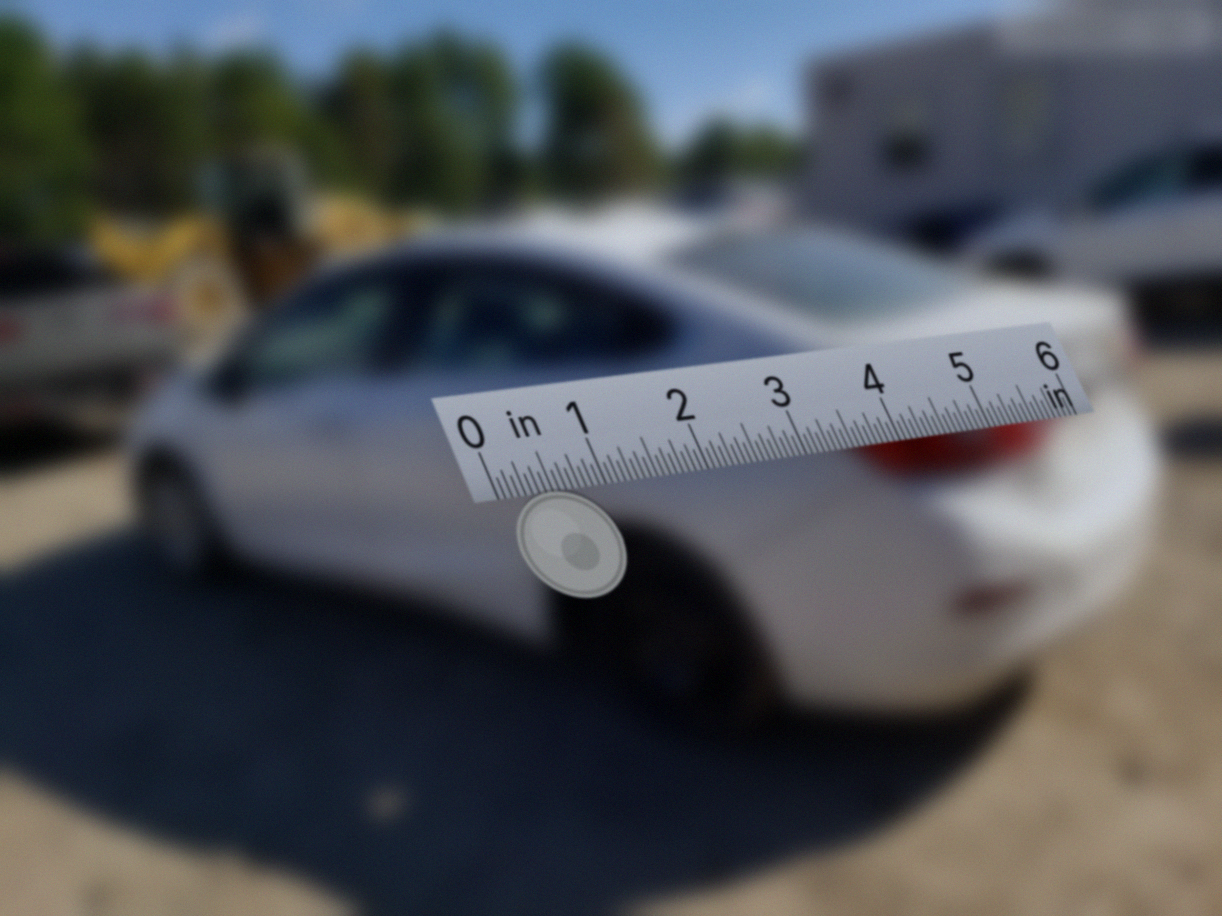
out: **0.9375** in
